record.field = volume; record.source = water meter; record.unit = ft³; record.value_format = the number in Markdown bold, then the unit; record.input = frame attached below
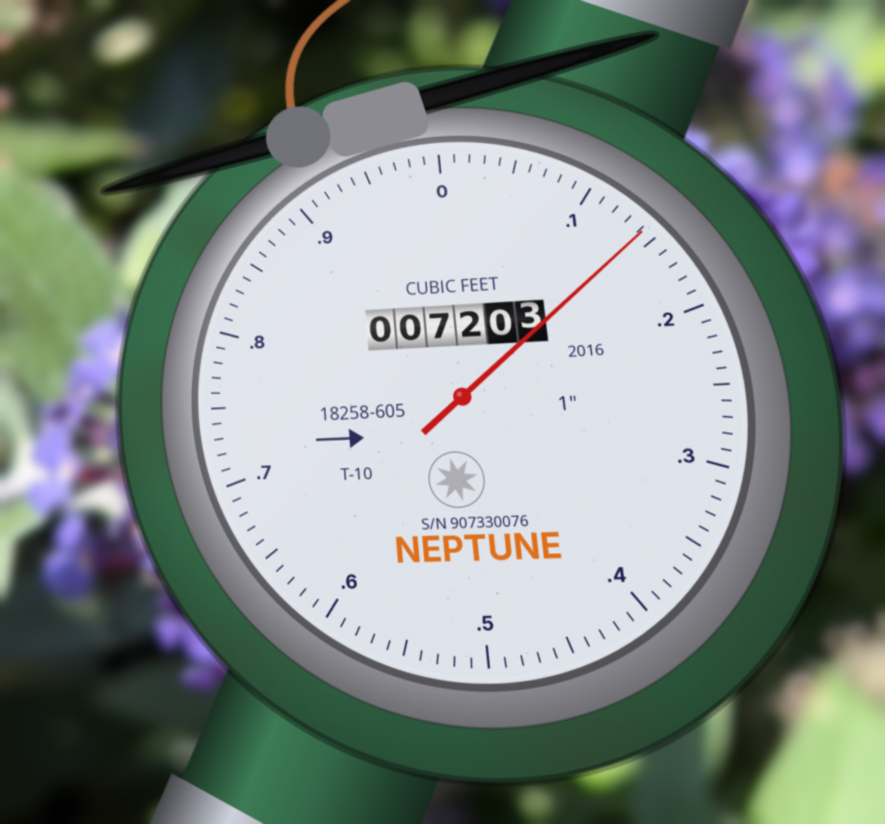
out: **7203.14** ft³
